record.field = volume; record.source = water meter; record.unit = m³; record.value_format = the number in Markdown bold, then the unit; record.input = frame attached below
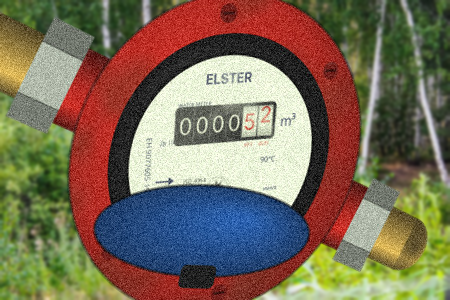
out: **0.52** m³
